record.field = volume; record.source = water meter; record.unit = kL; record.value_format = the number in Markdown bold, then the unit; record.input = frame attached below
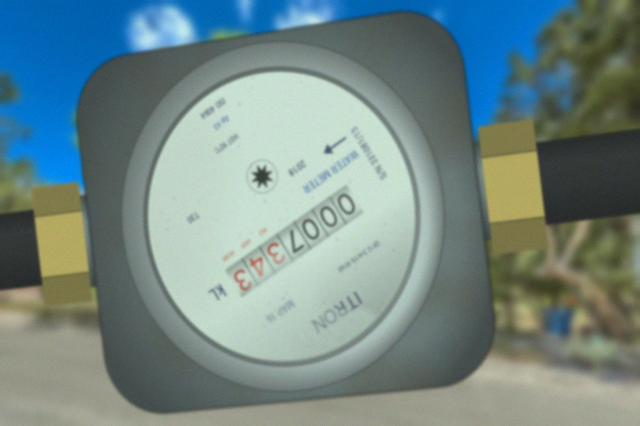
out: **7.343** kL
